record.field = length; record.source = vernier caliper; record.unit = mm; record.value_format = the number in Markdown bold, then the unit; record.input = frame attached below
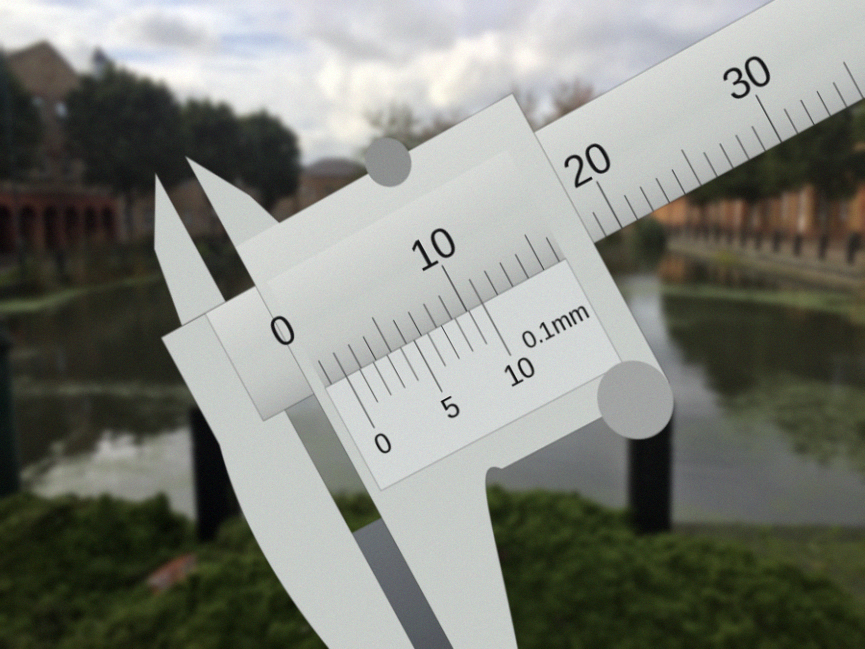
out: **2.0** mm
